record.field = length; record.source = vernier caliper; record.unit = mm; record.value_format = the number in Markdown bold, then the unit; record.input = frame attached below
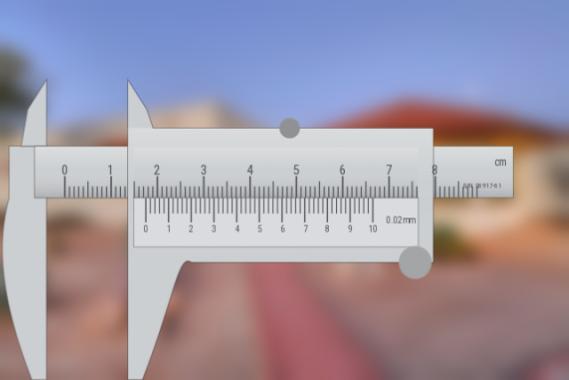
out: **17.5** mm
